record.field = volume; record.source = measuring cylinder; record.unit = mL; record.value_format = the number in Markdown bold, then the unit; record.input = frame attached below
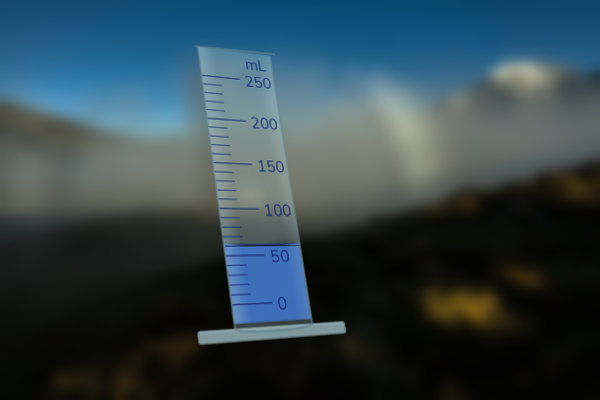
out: **60** mL
